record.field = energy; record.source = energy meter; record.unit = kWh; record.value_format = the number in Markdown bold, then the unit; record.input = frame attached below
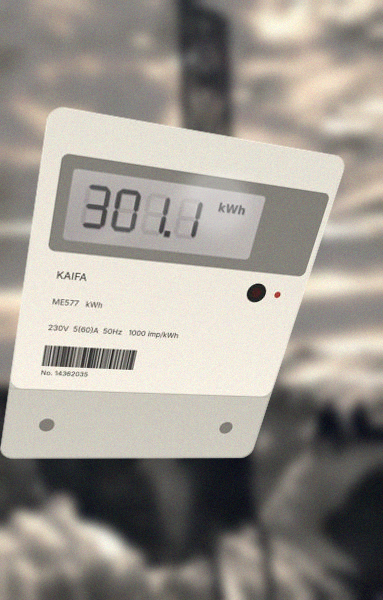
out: **301.1** kWh
